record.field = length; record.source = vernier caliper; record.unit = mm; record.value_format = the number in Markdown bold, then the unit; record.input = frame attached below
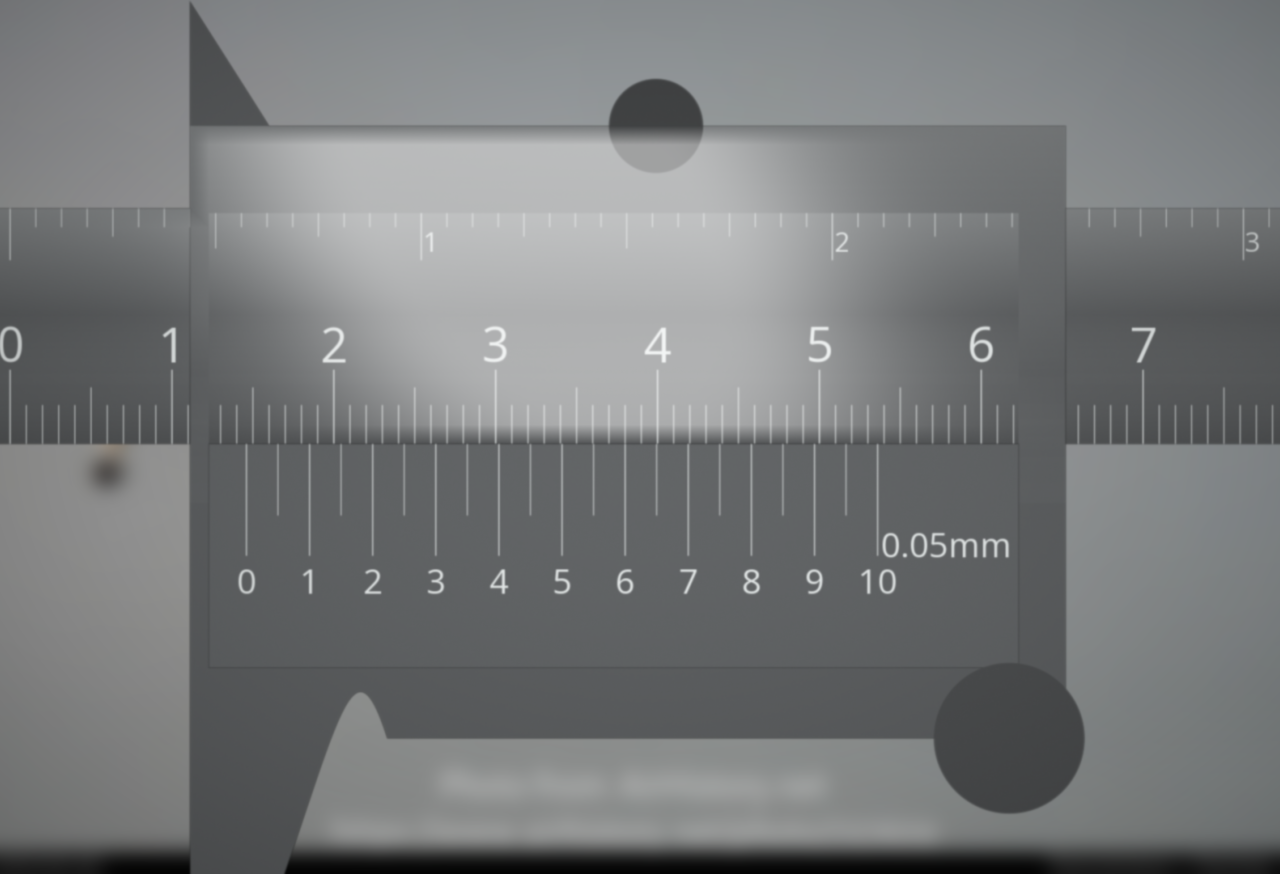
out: **14.6** mm
